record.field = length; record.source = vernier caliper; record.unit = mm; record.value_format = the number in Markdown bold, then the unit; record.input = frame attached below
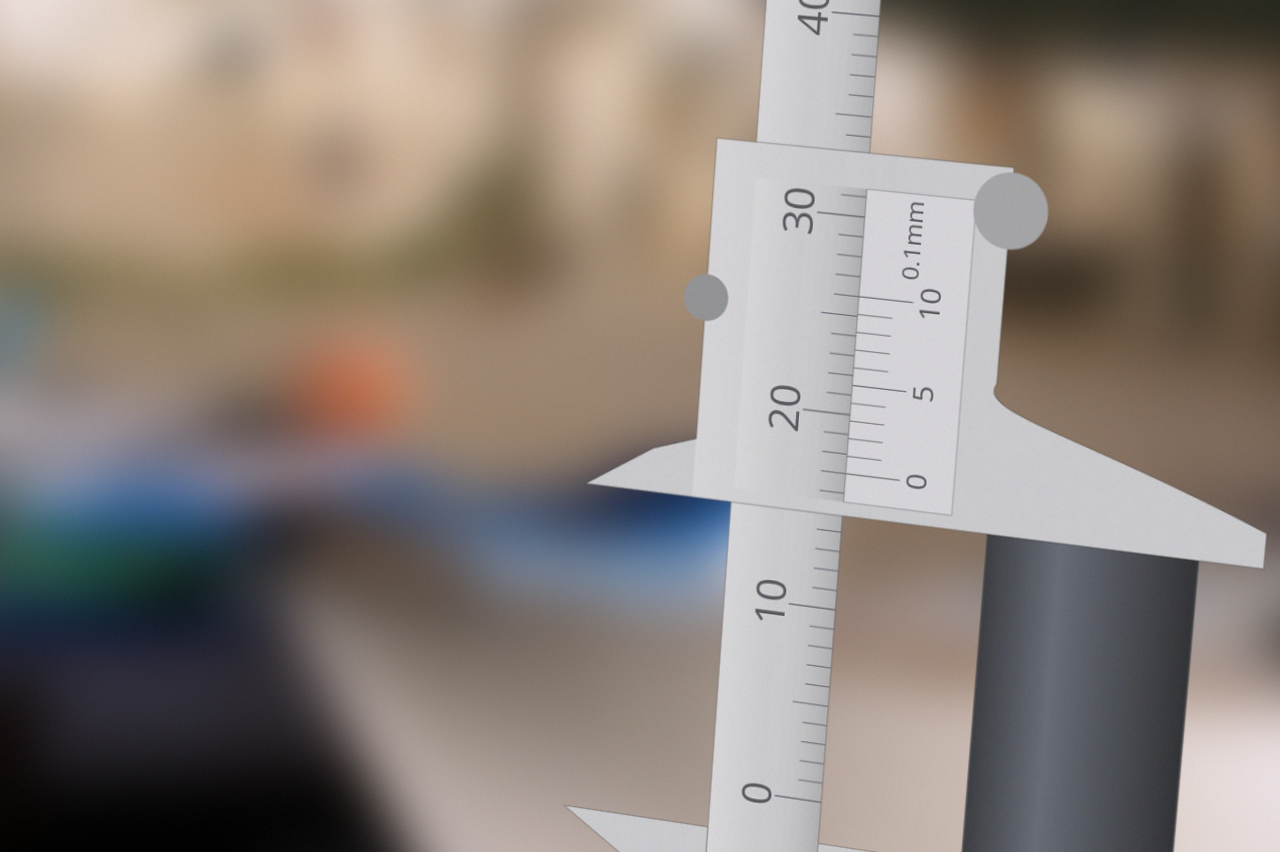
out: **17.0** mm
